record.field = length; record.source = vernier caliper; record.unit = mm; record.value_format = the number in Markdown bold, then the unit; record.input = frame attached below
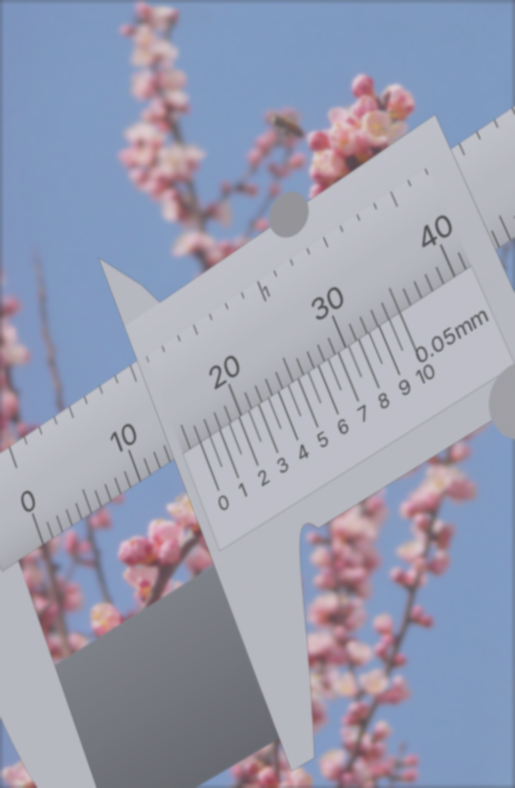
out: **16.0** mm
